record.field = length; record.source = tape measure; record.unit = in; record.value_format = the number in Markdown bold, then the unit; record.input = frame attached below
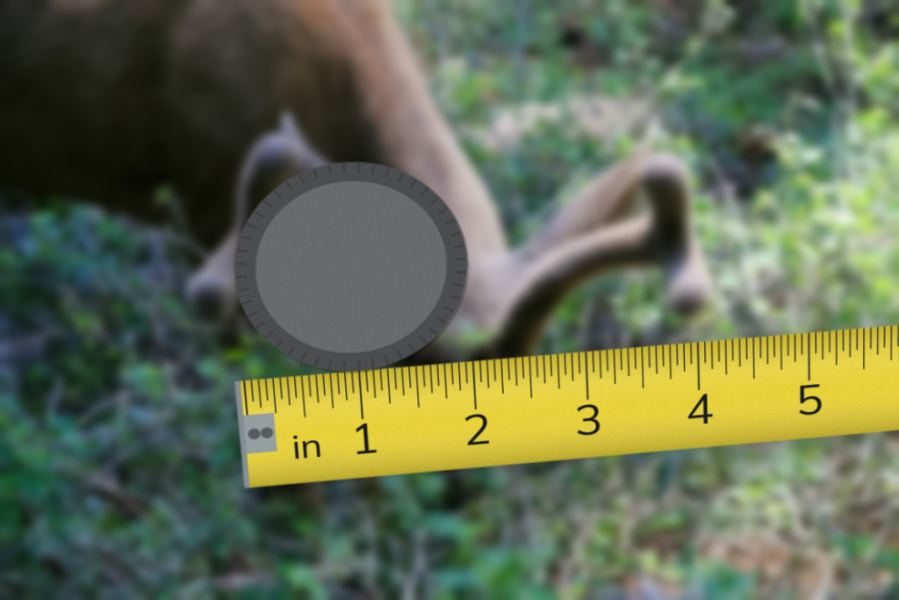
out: **2** in
